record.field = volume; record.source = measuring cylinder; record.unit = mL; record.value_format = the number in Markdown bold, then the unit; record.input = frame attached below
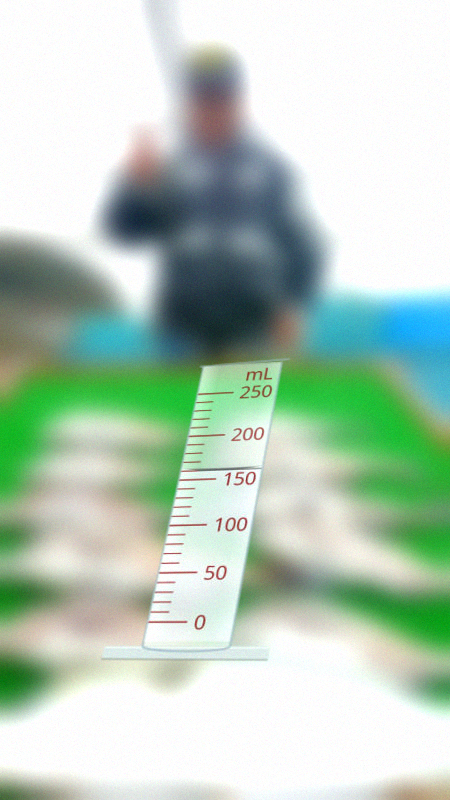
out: **160** mL
